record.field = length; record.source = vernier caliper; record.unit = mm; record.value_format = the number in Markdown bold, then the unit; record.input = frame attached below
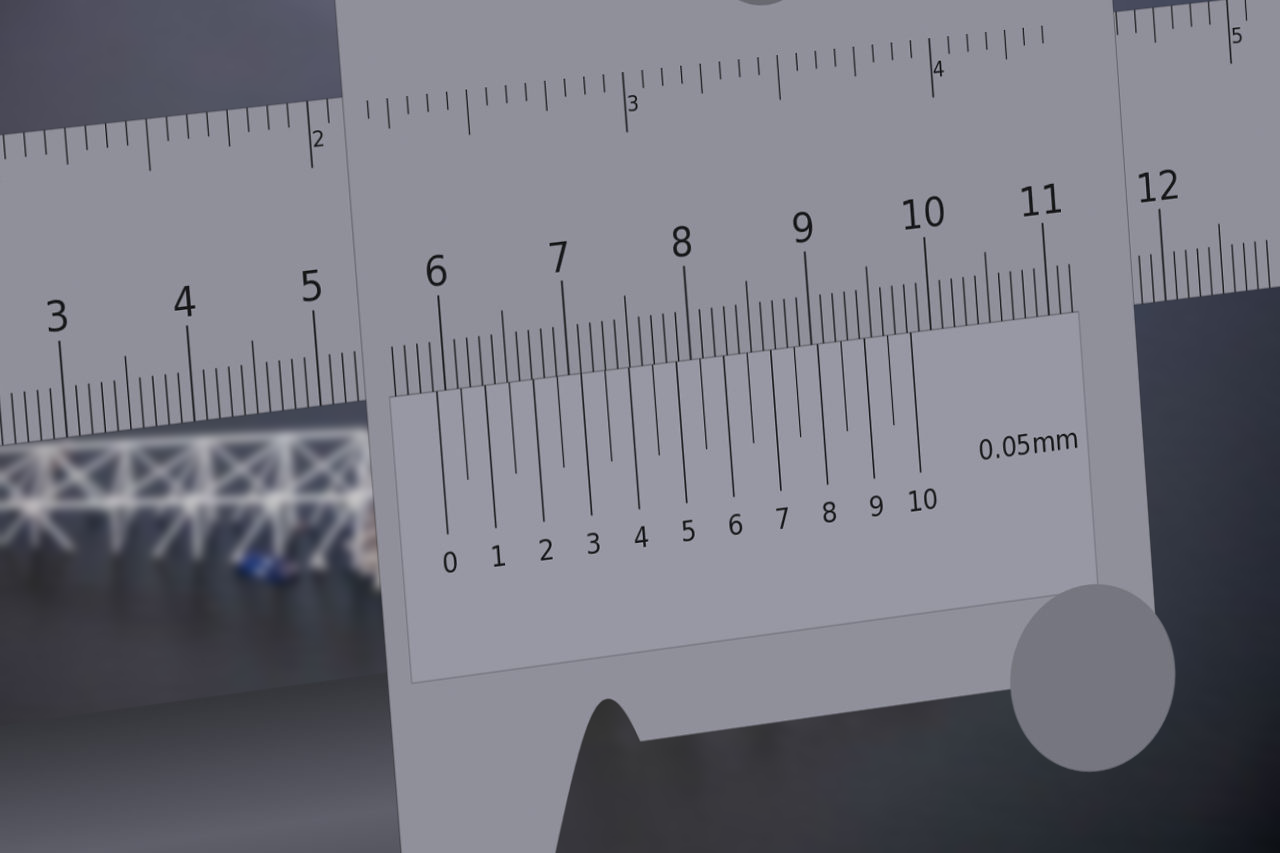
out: **59.3** mm
